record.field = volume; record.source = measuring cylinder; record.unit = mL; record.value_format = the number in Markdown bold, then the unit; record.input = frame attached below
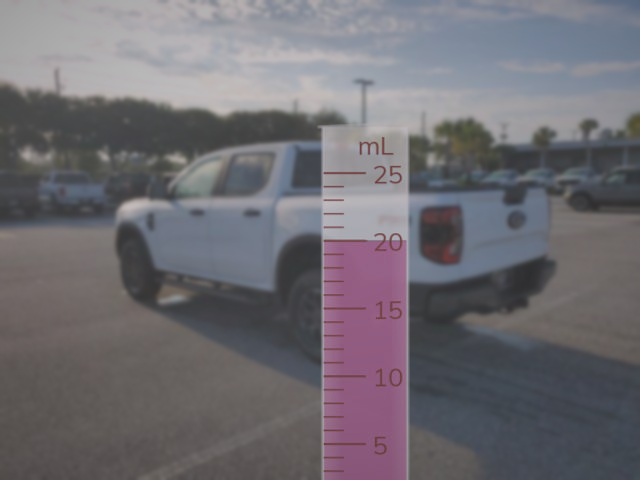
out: **20** mL
